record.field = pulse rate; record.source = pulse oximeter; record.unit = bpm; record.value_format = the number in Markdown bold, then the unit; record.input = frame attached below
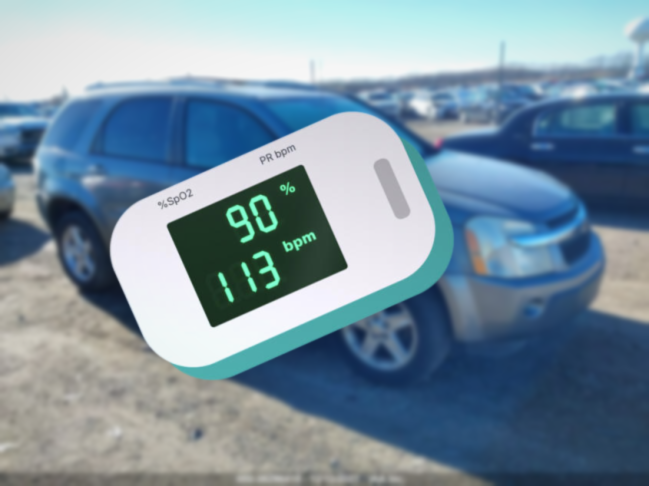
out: **113** bpm
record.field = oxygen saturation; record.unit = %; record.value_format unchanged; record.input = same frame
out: **90** %
